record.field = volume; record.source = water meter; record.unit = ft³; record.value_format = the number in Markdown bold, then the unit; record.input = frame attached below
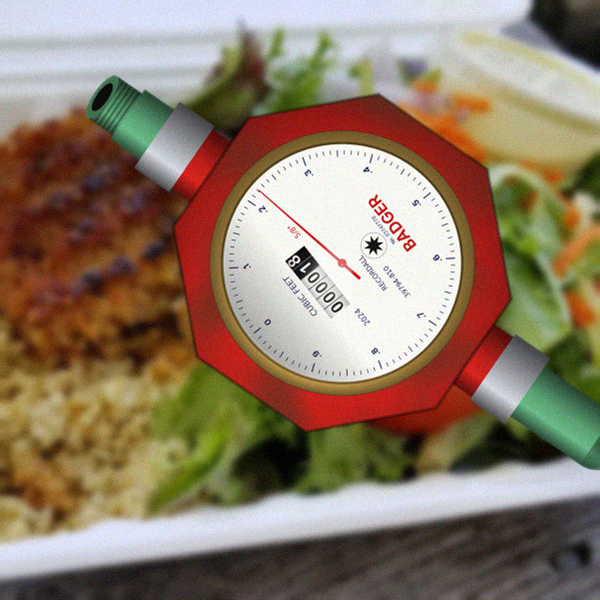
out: **18.22** ft³
